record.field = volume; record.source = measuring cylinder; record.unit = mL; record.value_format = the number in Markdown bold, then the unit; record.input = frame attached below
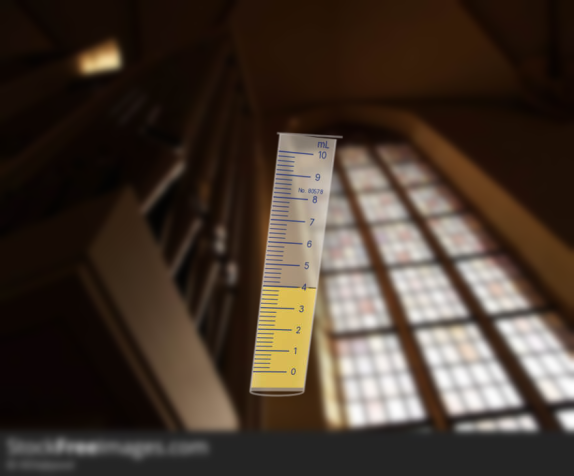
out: **4** mL
